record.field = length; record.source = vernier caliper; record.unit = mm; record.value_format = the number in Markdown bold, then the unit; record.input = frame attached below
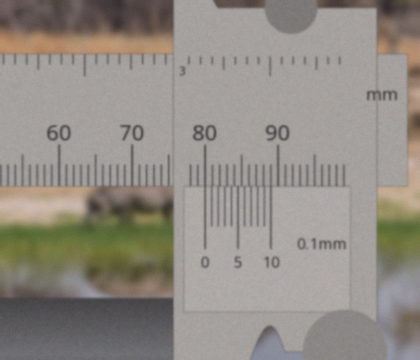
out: **80.0** mm
